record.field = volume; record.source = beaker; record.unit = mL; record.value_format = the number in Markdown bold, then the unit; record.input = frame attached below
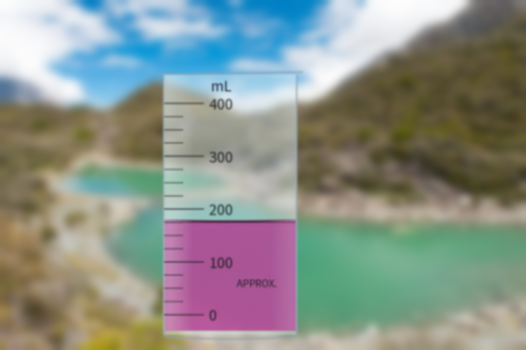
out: **175** mL
